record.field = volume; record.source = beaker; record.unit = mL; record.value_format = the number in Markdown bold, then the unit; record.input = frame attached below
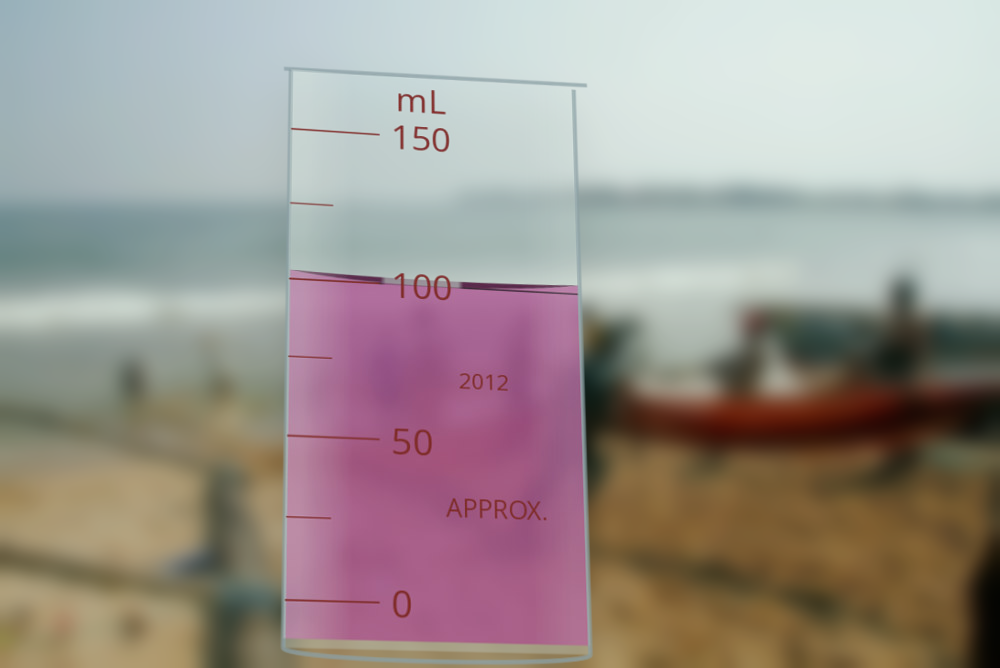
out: **100** mL
